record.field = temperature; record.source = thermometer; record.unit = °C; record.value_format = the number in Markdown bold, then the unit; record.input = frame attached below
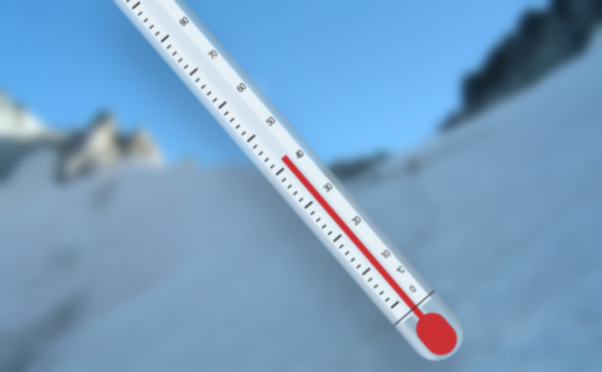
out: **42** °C
